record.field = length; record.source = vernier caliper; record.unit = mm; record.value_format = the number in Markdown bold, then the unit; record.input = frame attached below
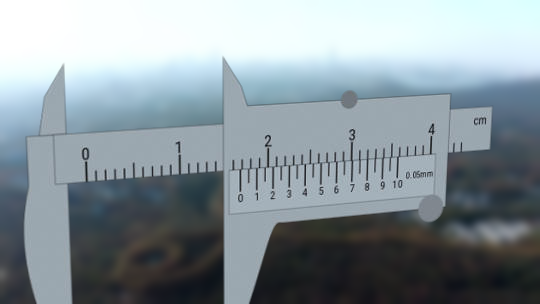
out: **16.8** mm
